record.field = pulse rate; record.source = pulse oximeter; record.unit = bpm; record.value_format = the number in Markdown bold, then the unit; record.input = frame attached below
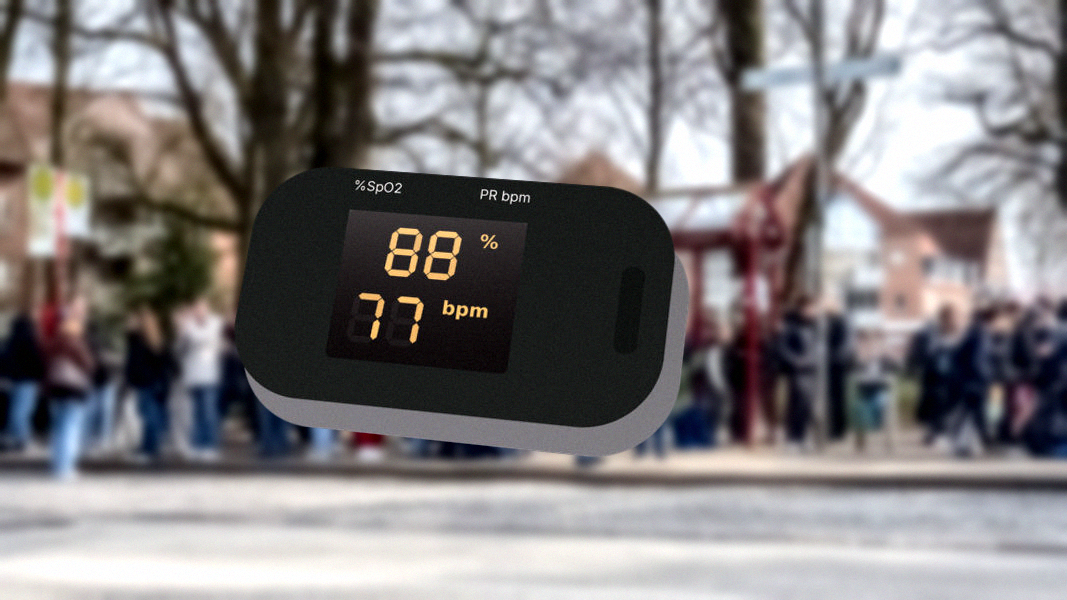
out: **77** bpm
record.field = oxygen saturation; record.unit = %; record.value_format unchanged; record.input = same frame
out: **88** %
